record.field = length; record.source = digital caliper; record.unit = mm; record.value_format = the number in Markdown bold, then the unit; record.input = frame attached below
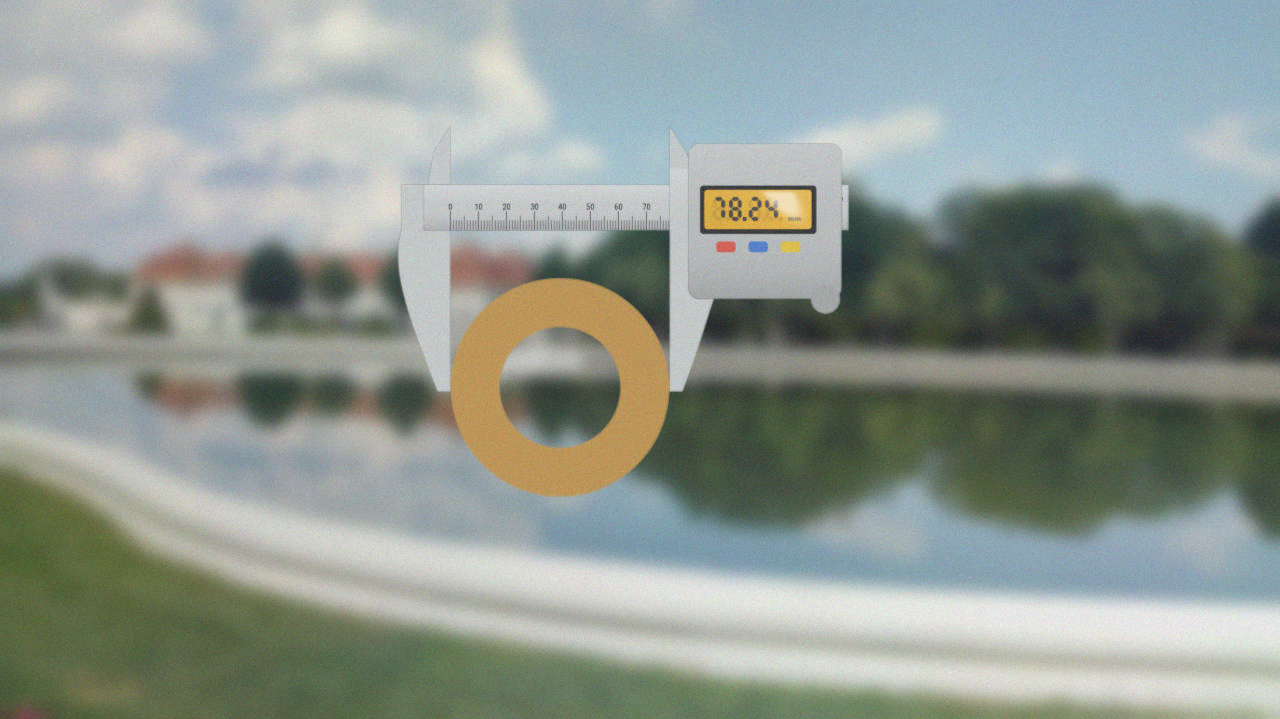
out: **78.24** mm
